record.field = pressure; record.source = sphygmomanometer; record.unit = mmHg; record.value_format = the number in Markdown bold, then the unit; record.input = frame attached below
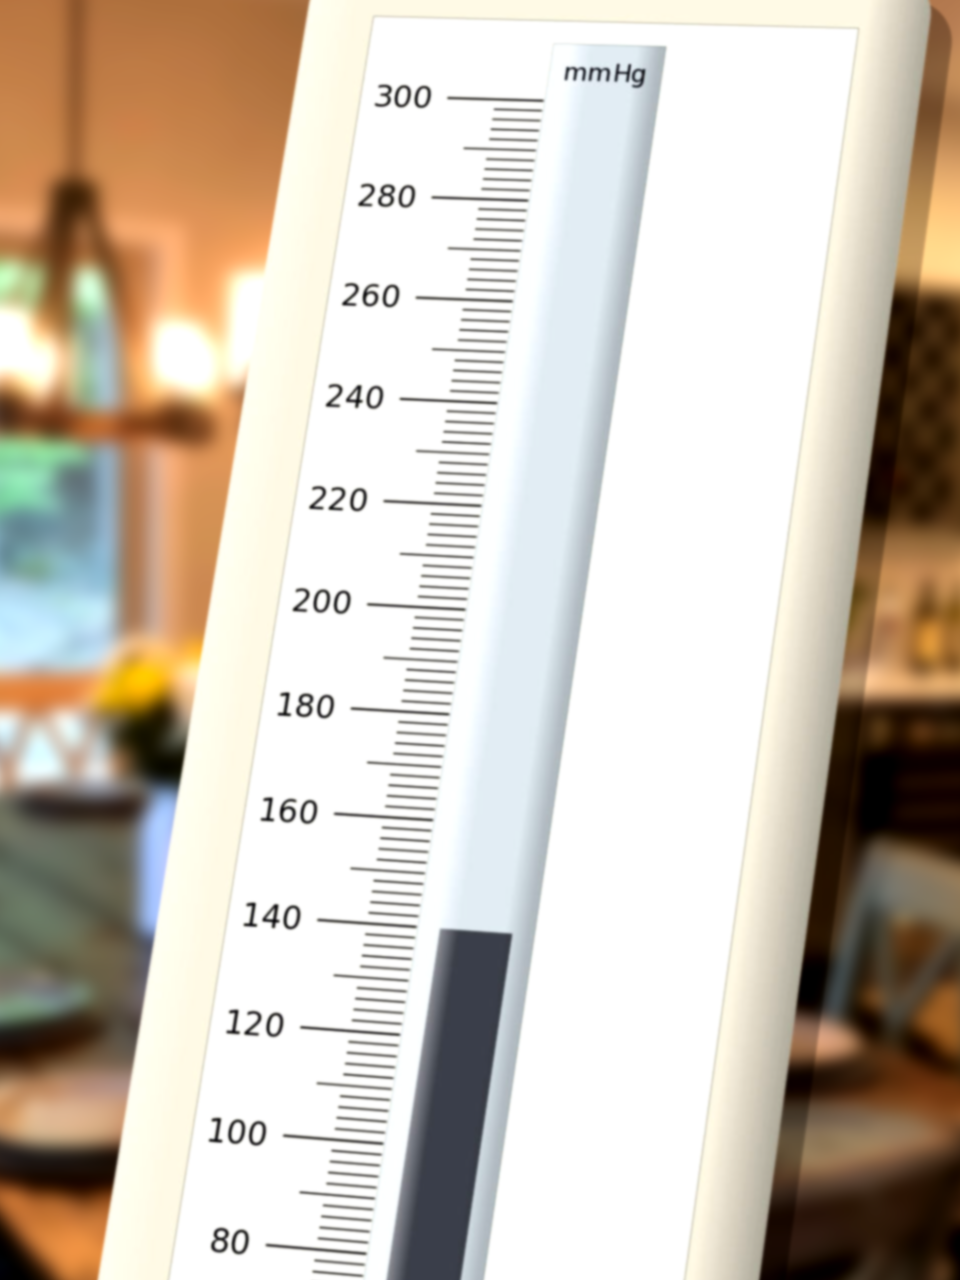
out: **140** mmHg
